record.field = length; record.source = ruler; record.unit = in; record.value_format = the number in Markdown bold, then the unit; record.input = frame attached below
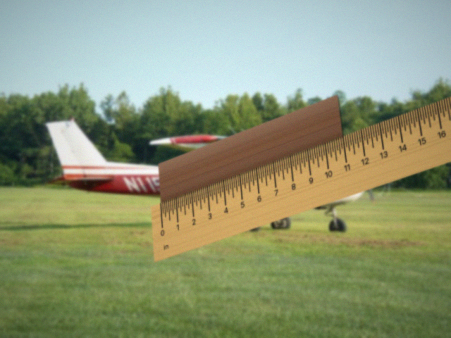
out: **11** in
